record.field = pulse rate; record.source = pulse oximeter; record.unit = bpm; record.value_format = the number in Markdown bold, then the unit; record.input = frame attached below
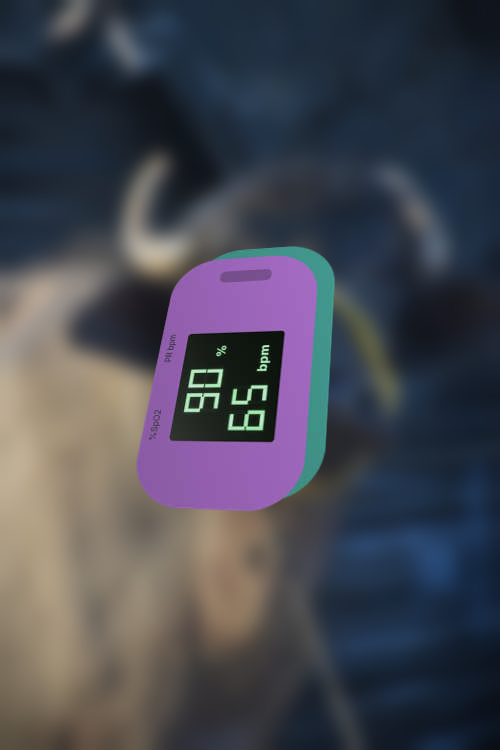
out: **65** bpm
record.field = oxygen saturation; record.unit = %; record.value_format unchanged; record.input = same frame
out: **90** %
